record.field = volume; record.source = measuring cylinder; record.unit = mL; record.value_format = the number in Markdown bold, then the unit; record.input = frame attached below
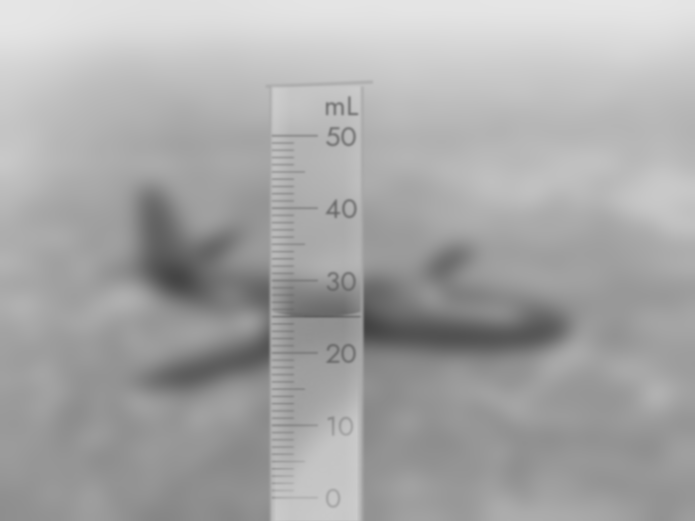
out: **25** mL
